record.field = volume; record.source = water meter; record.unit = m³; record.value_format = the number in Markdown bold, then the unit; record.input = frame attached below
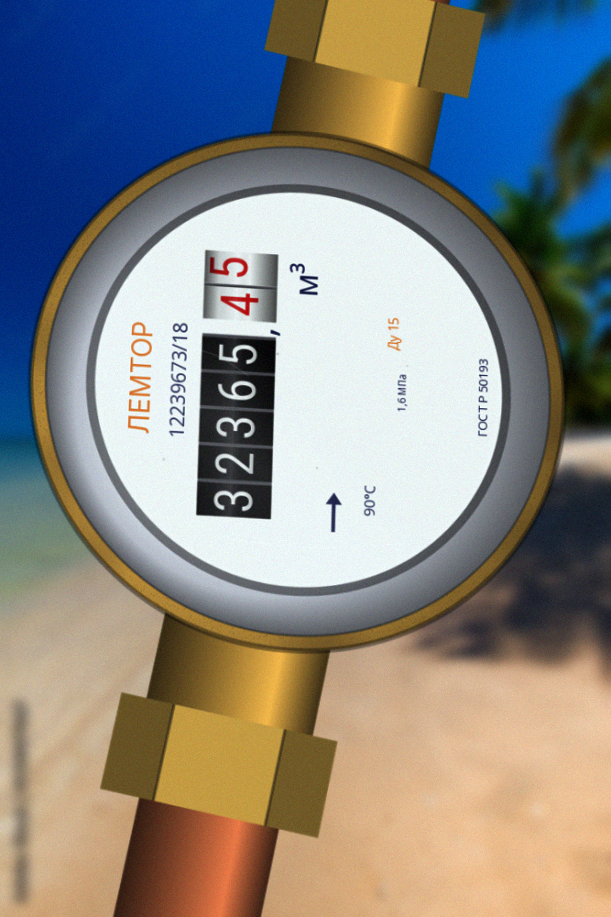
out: **32365.45** m³
